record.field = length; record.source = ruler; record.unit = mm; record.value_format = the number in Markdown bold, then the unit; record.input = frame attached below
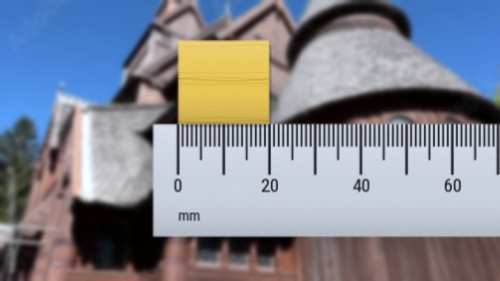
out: **20** mm
